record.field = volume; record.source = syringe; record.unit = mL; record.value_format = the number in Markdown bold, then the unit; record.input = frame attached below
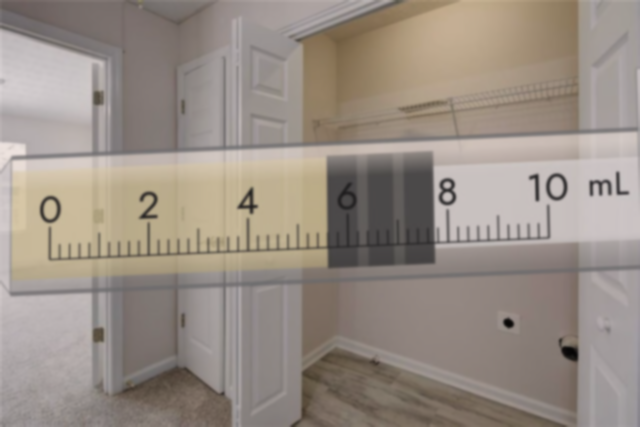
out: **5.6** mL
